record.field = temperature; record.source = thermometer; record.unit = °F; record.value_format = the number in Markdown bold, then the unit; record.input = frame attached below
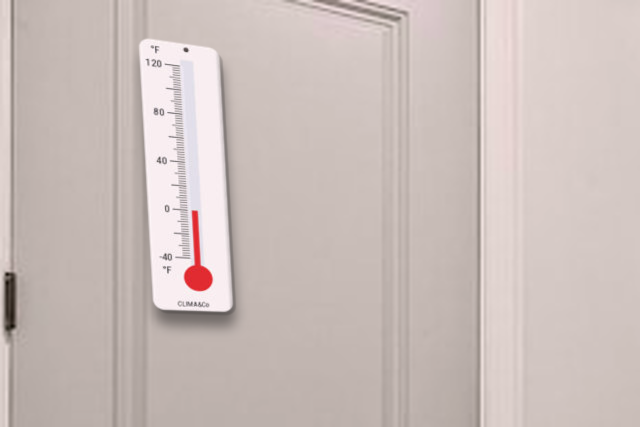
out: **0** °F
